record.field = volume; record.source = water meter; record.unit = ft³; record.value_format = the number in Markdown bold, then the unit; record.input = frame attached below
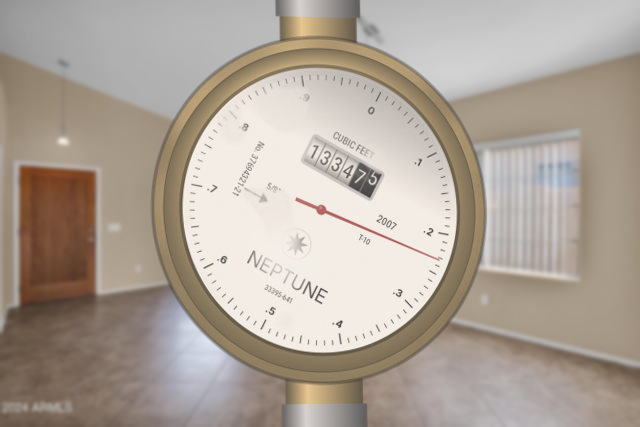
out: **133475.23** ft³
